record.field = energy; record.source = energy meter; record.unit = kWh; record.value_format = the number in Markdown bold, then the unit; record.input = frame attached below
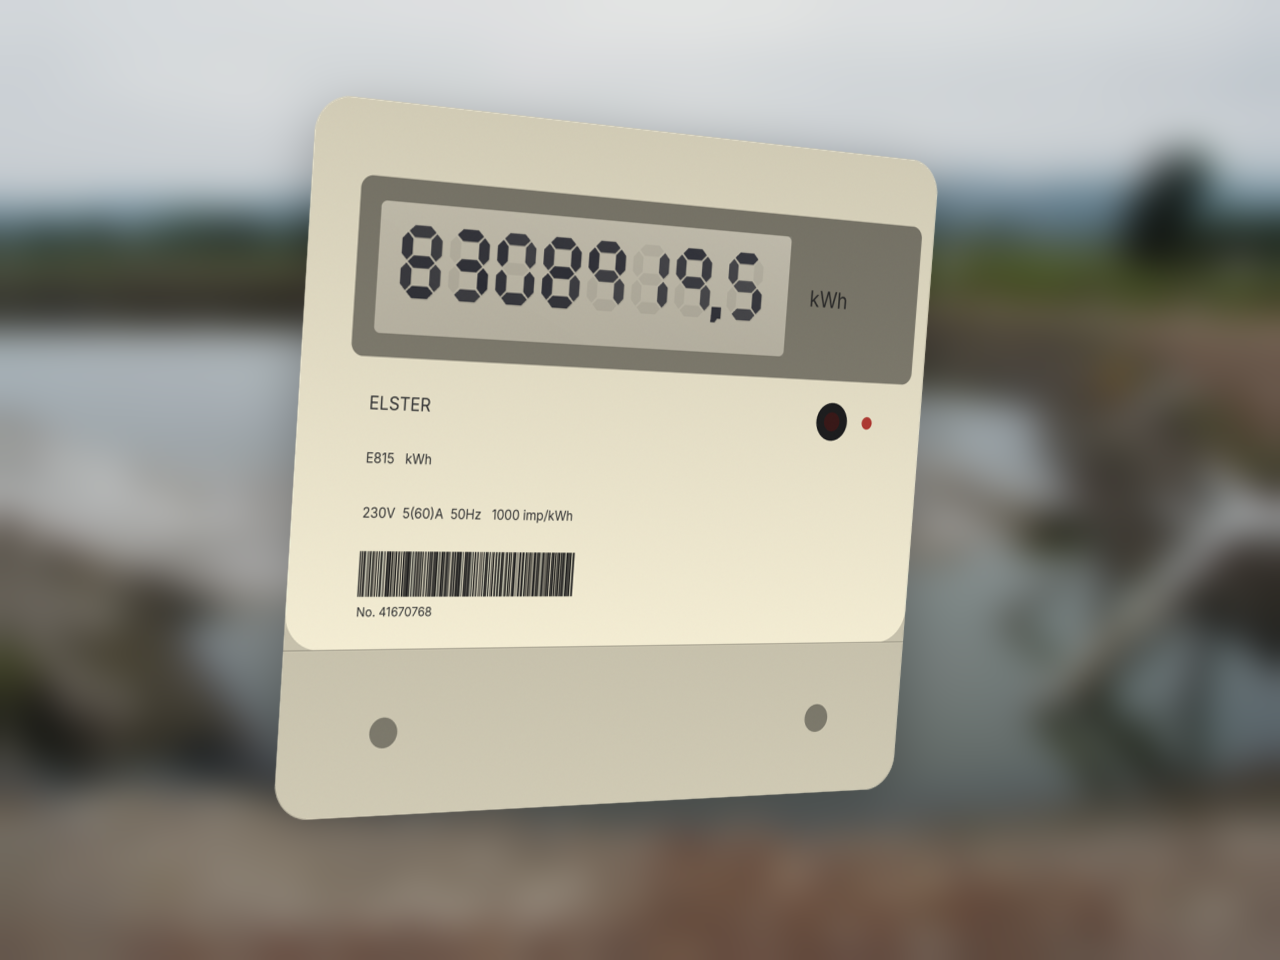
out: **8308919.5** kWh
